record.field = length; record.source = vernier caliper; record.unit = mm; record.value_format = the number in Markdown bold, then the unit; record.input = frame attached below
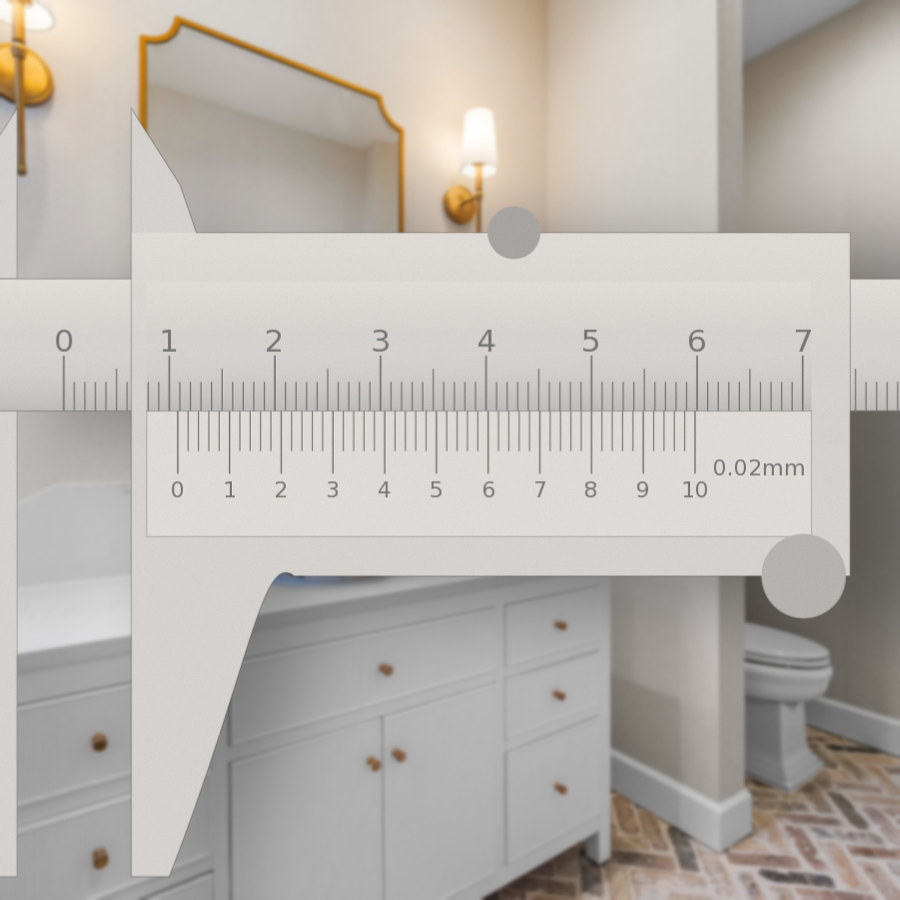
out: **10.8** mm
